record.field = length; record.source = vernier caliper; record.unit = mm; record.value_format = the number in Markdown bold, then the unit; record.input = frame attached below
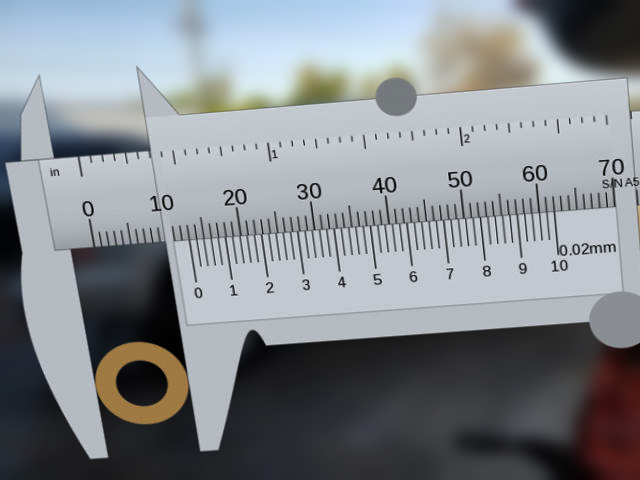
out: **13.0** mm
